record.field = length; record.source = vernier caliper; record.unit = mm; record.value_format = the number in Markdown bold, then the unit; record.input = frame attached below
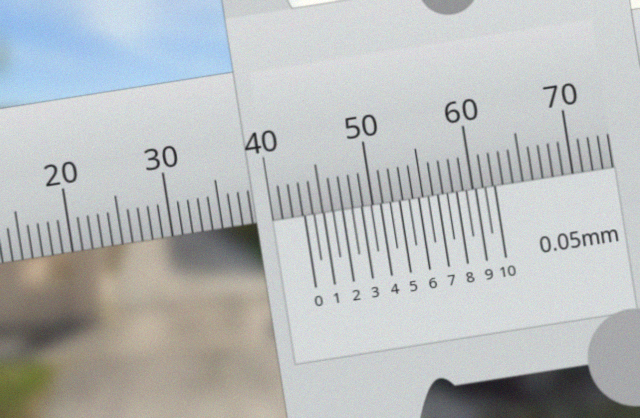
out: **43.2** mm
